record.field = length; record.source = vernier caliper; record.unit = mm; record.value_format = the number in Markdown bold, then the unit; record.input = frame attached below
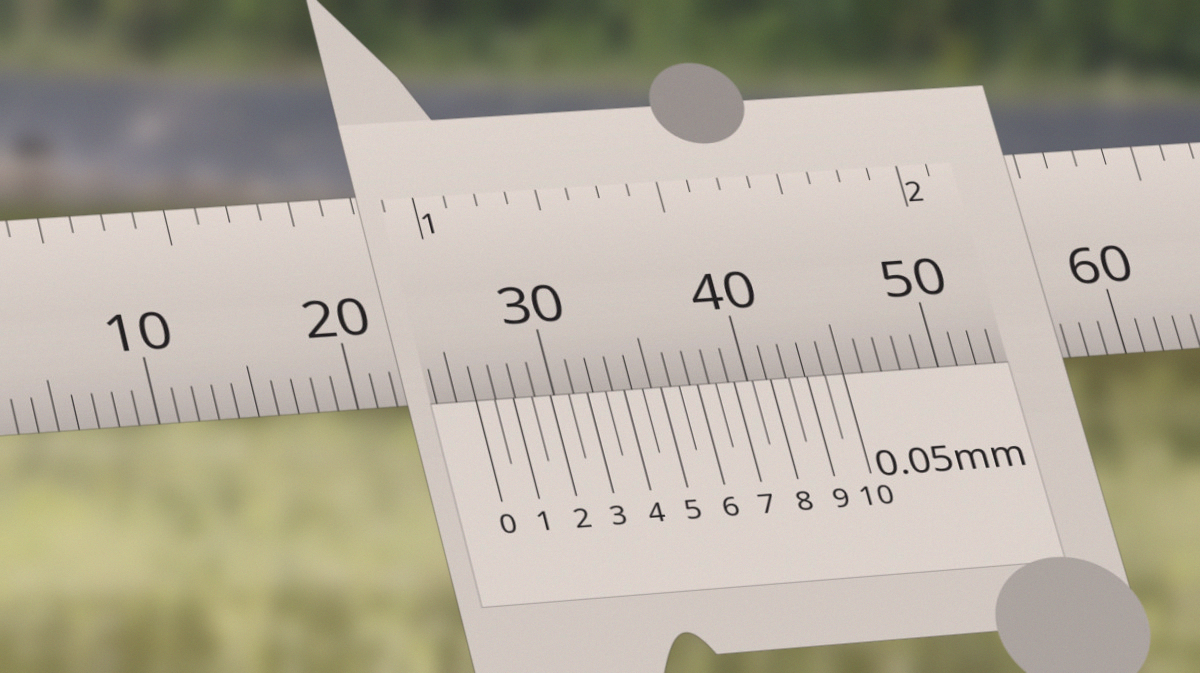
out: **26.0** mm
